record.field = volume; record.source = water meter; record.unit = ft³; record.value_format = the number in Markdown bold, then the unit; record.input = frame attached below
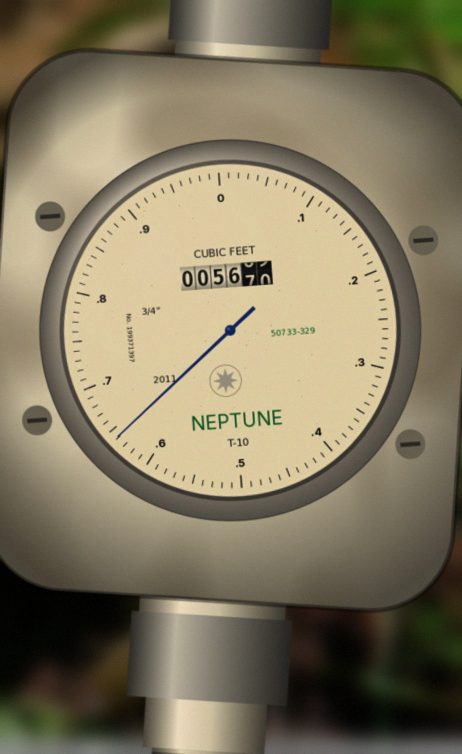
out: **5669.64** ft³
